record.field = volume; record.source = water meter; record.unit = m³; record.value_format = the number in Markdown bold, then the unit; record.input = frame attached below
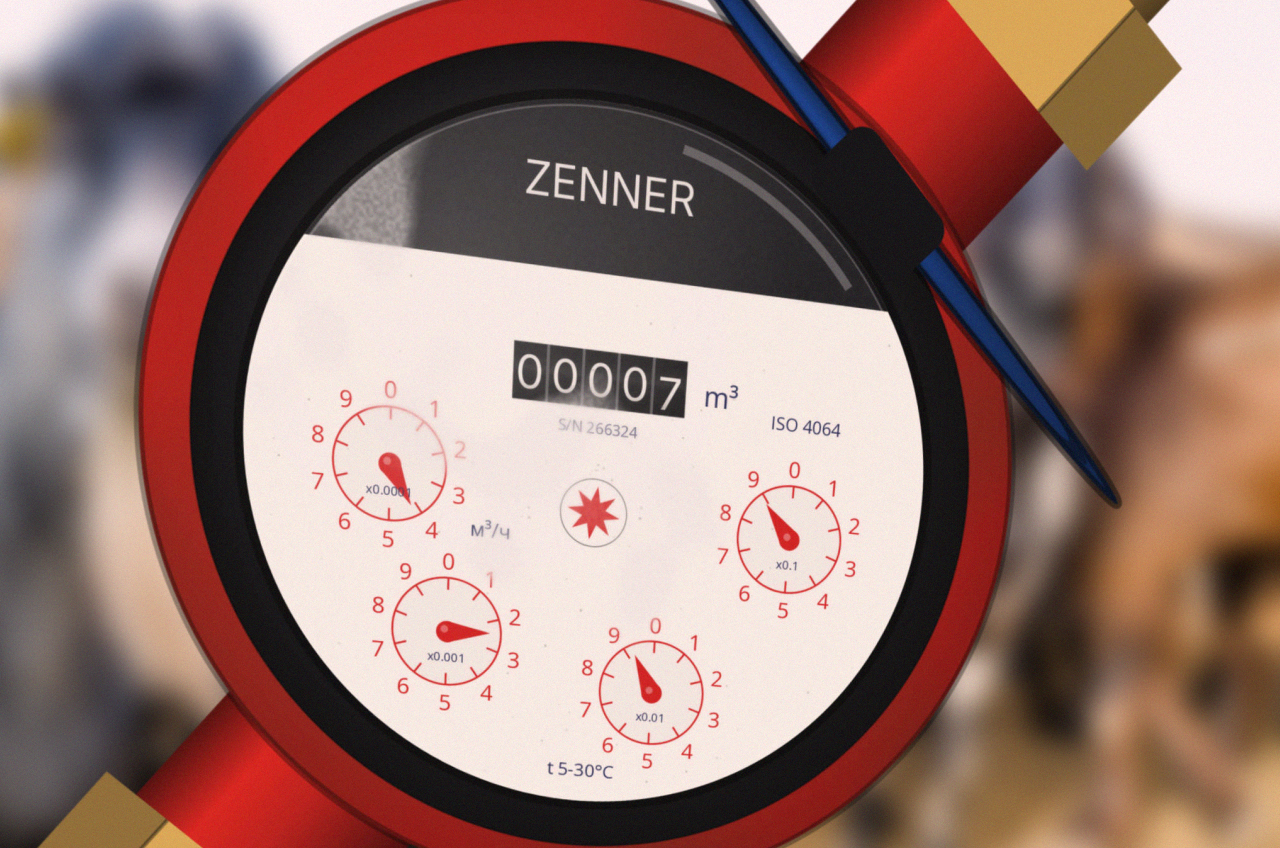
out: **6.8924** m³
